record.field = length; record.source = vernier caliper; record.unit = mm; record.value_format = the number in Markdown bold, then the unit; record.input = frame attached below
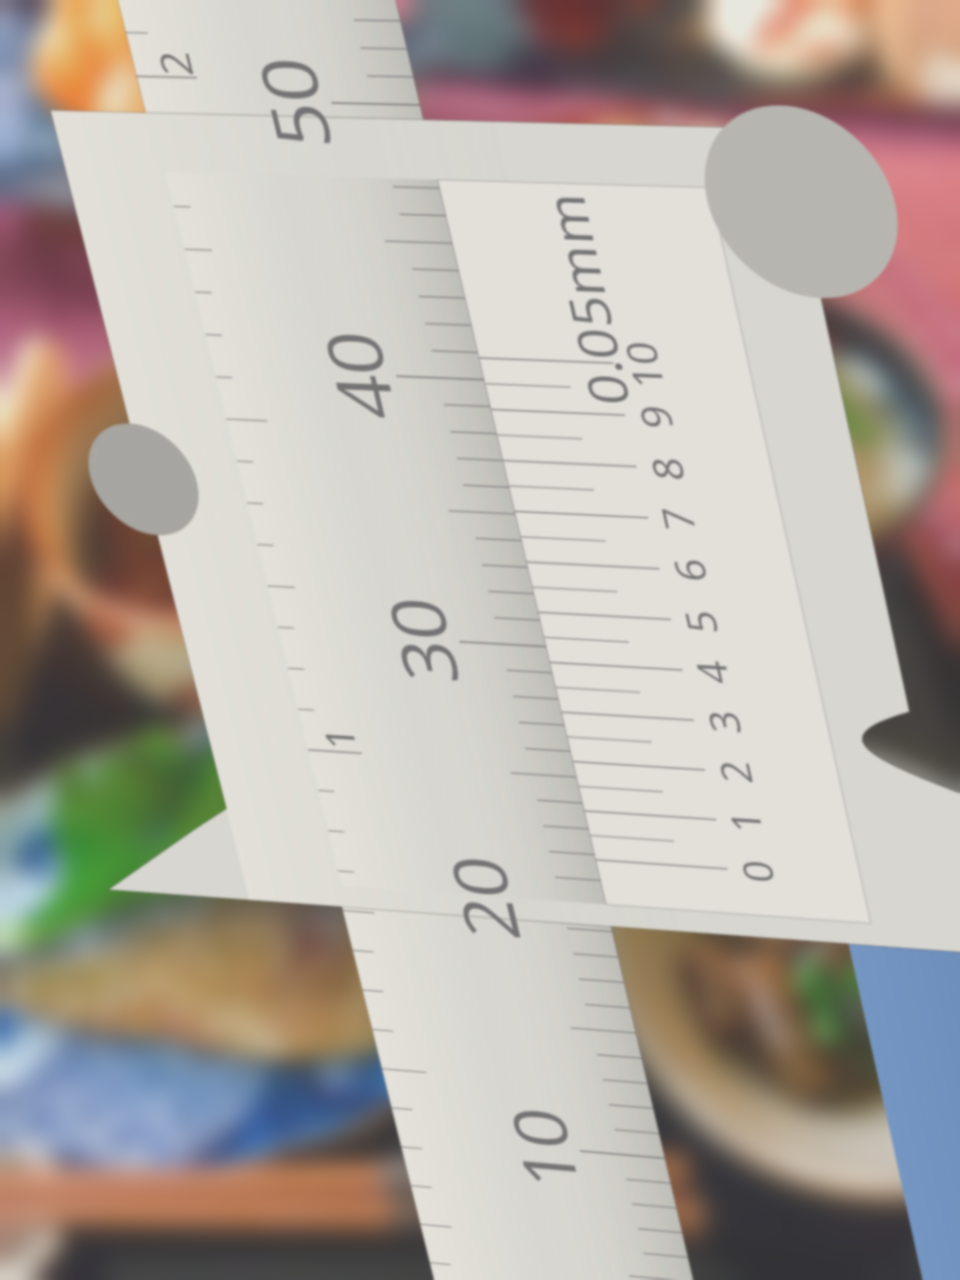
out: **21.8** mm
